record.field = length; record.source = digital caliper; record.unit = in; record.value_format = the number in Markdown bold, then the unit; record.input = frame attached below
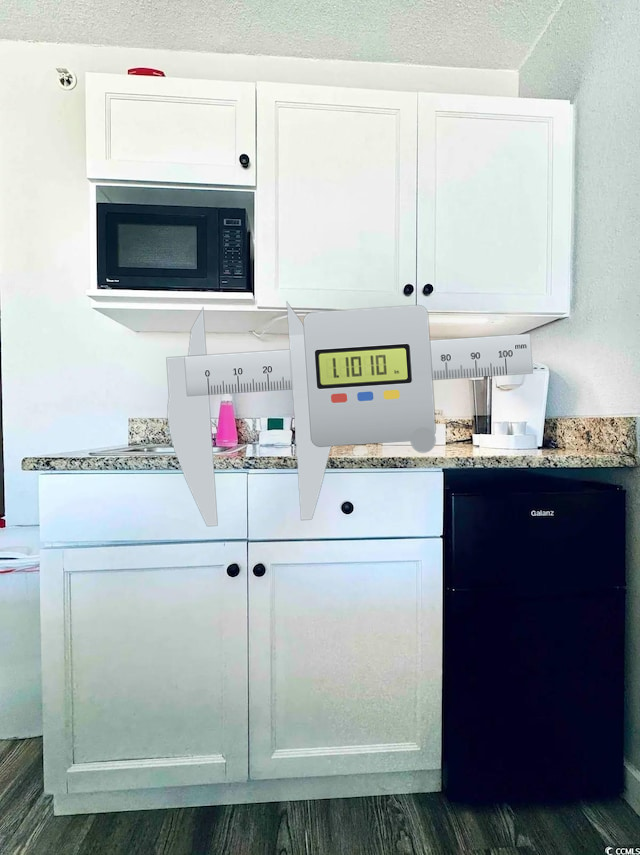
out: **1.1010** in
